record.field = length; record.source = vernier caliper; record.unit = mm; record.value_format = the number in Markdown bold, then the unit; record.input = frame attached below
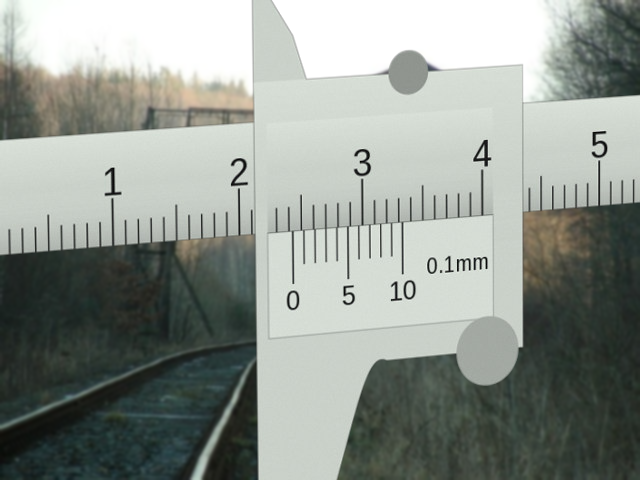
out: **24.3** mm
